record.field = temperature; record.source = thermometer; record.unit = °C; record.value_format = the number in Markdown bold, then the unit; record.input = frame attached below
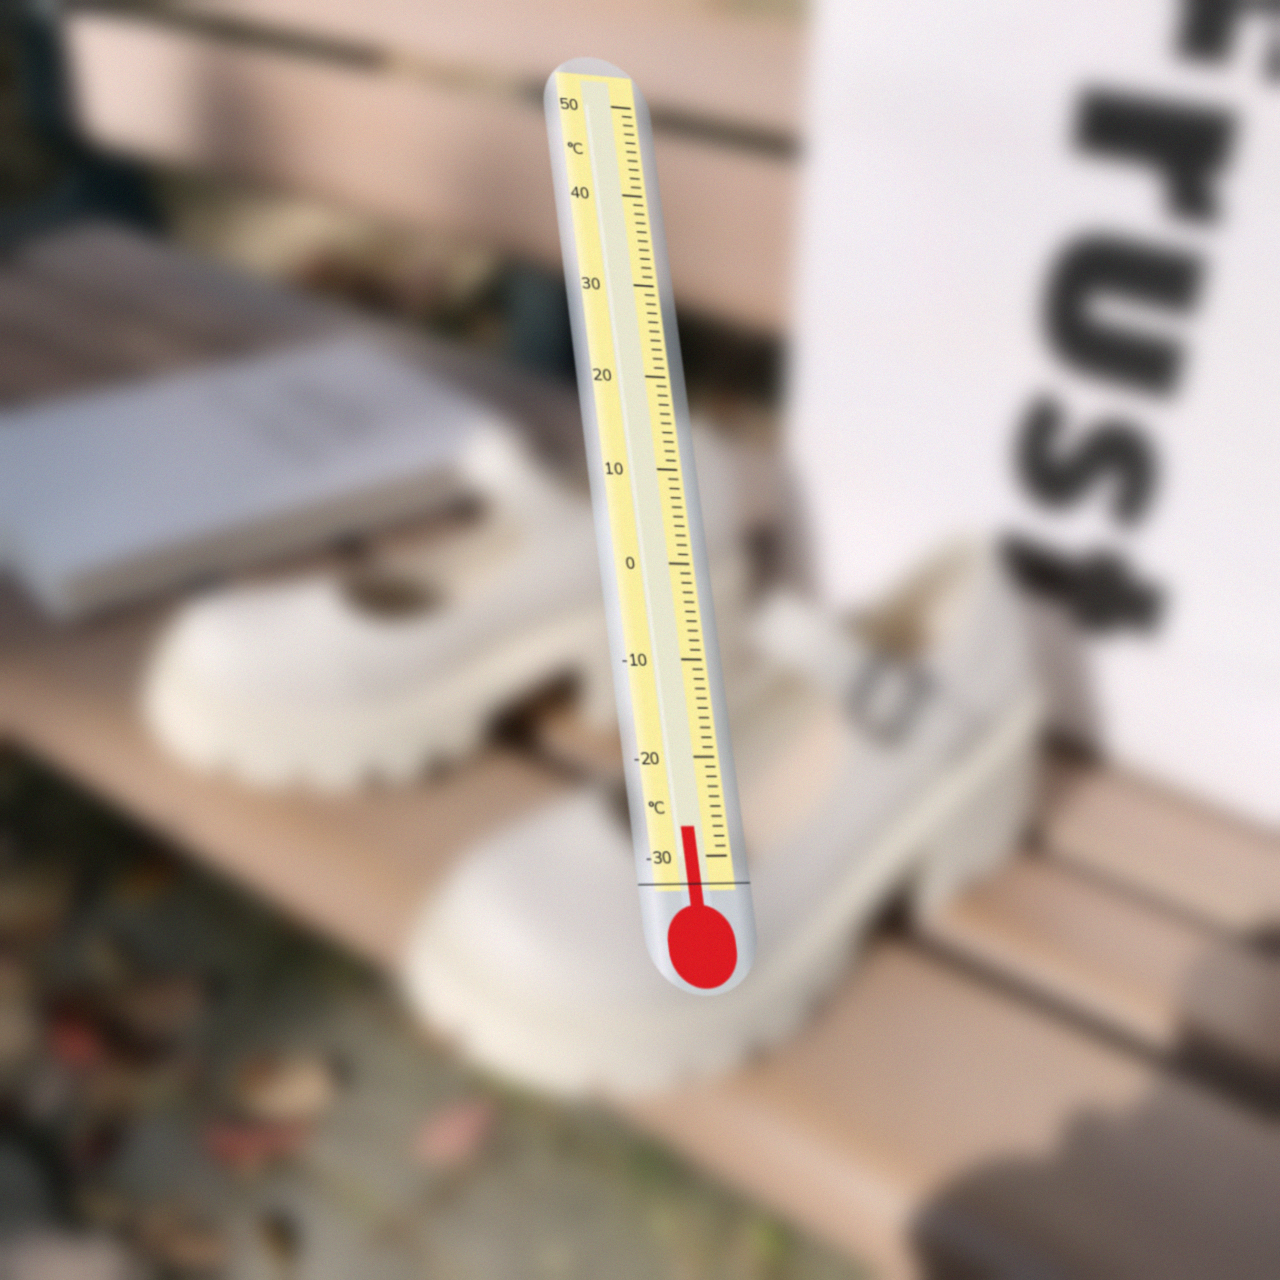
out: **-27** °C
